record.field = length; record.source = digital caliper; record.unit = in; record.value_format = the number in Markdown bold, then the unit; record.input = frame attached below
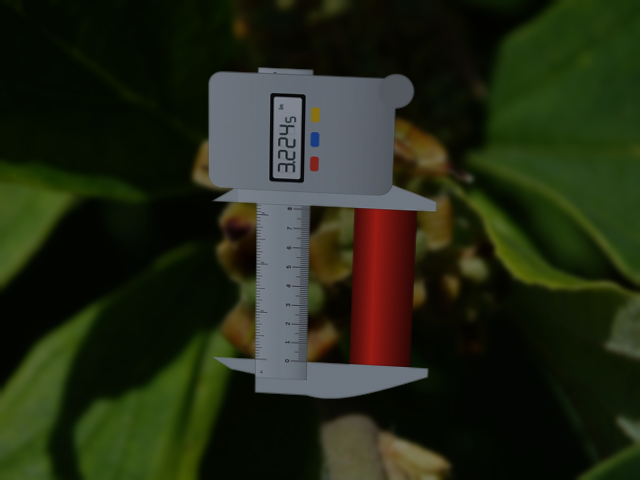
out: **3.2245** in
